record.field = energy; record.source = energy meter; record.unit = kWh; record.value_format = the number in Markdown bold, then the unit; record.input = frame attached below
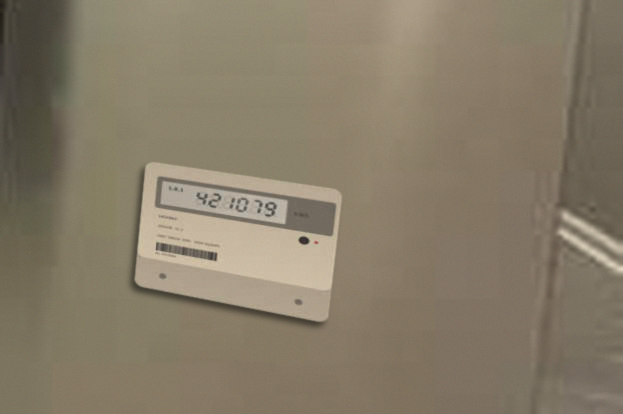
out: **421079** kWh
